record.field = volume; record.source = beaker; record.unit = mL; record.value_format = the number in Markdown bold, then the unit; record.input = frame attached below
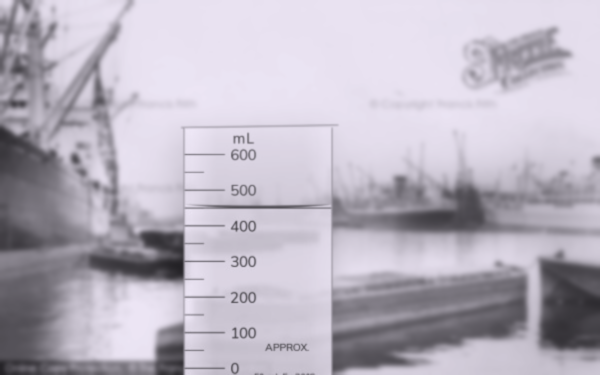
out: **450** mL
